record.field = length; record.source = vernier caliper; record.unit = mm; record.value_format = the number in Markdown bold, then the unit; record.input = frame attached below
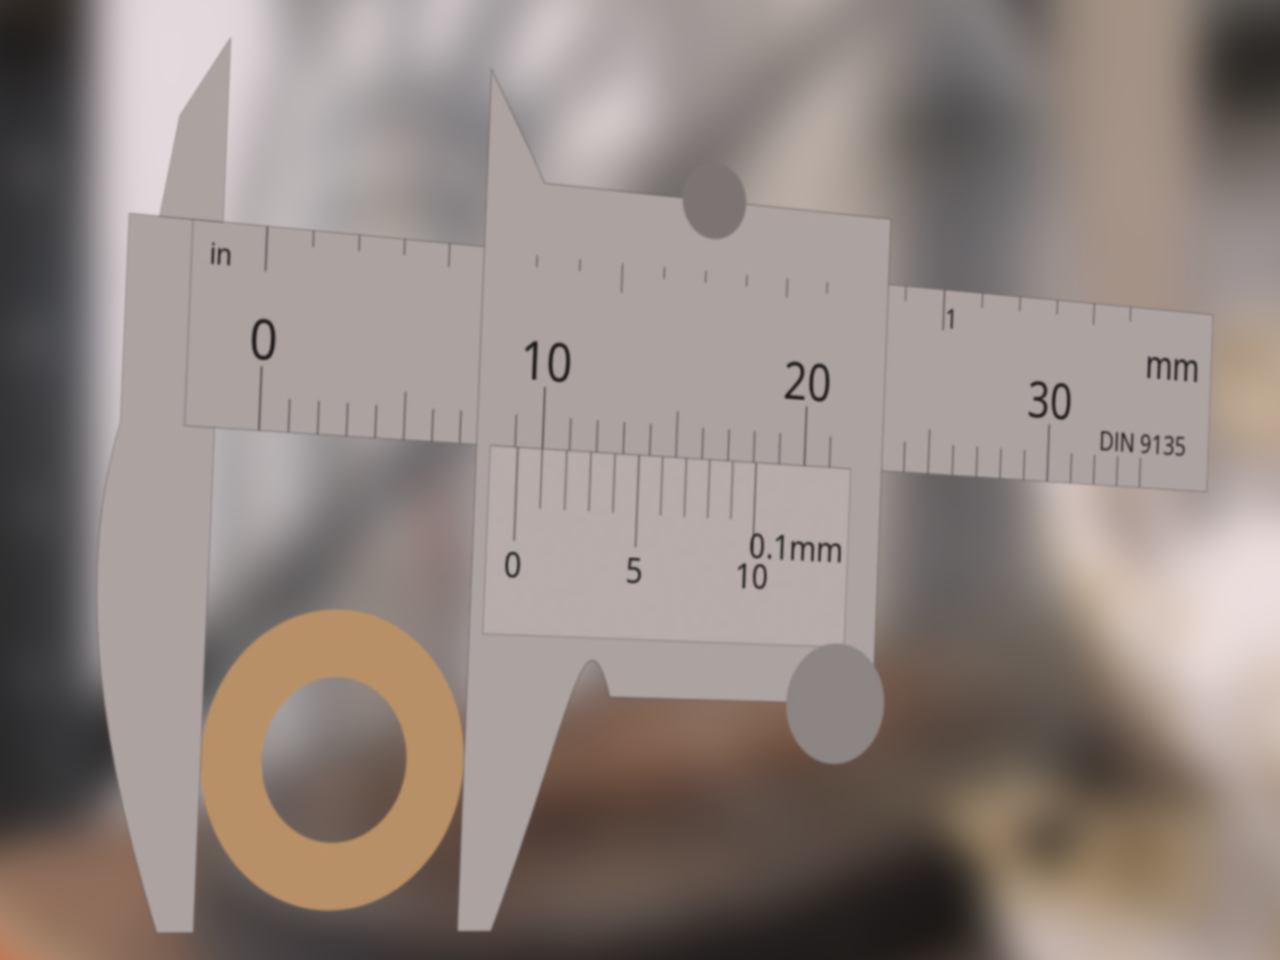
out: **9.1** mm
